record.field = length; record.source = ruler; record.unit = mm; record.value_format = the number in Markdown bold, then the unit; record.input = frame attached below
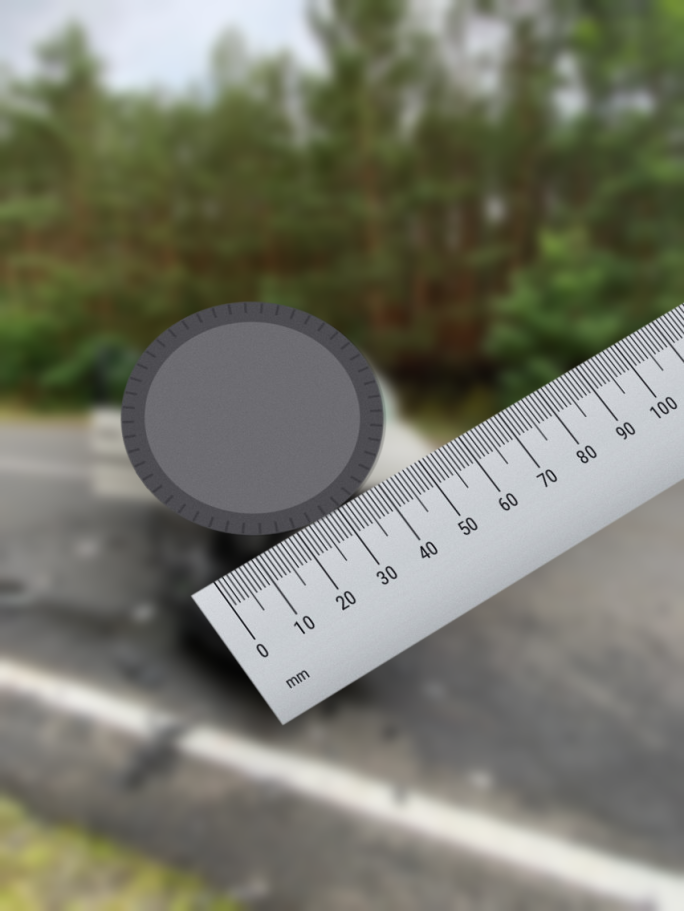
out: **54** mm
